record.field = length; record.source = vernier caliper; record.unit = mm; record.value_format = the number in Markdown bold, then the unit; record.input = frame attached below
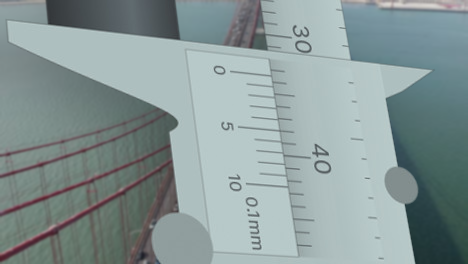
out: **33.5** mm
